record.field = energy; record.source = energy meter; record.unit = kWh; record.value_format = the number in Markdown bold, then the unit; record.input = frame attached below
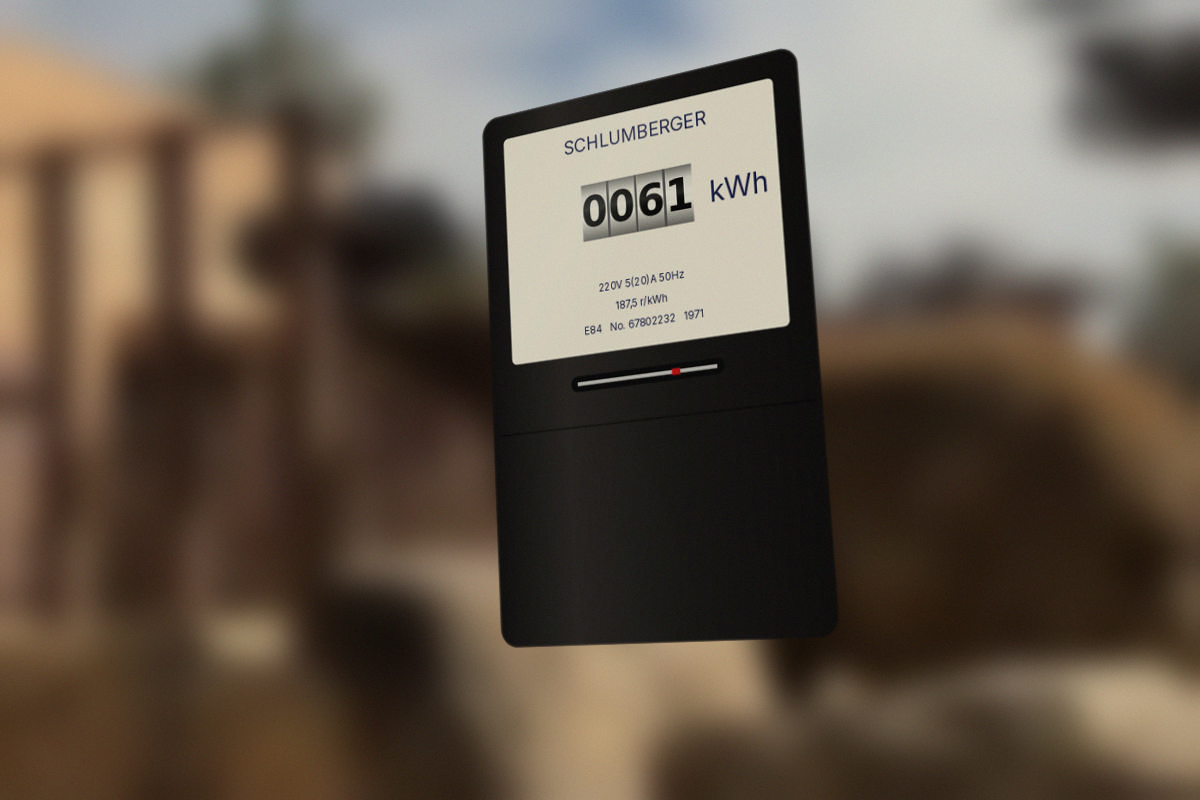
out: **61** kWh
